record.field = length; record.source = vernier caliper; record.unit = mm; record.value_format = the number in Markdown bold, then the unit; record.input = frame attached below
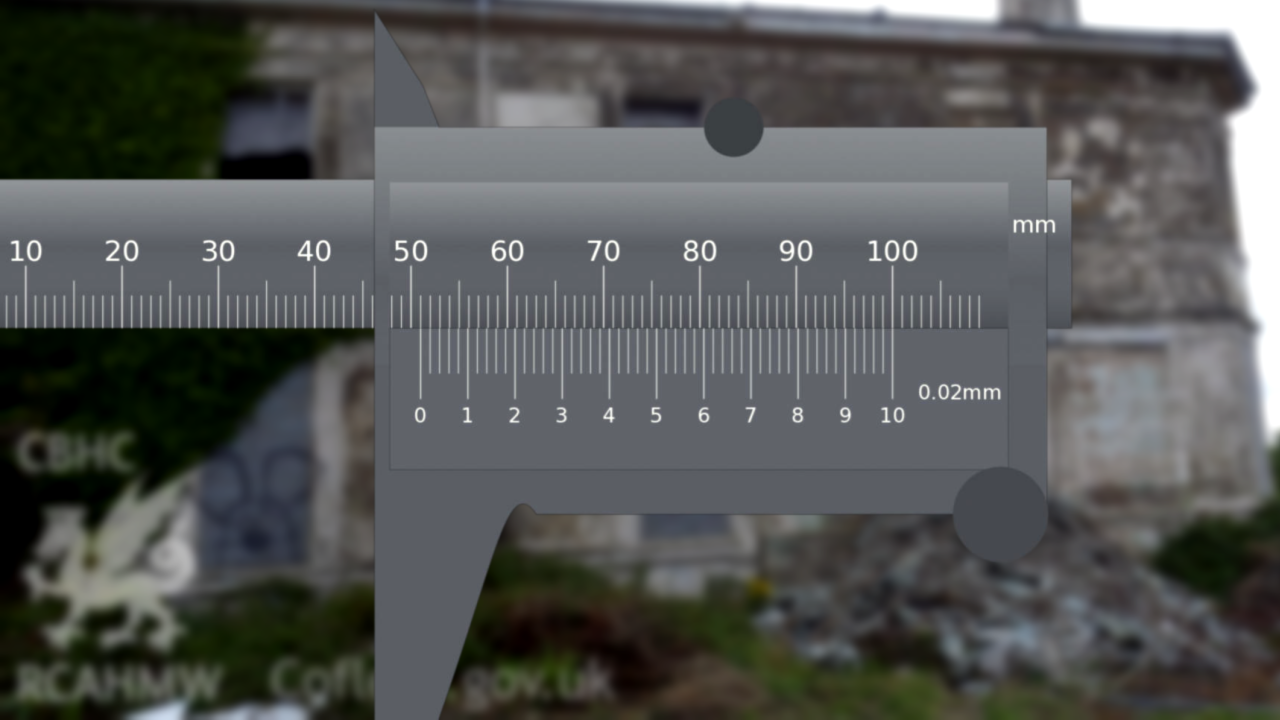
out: **51.0** mm
